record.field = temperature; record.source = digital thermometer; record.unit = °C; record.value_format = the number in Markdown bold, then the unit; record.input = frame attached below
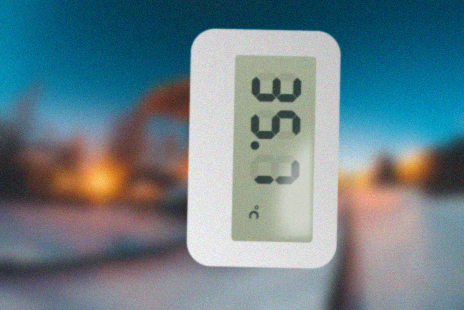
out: **35.7** °C
